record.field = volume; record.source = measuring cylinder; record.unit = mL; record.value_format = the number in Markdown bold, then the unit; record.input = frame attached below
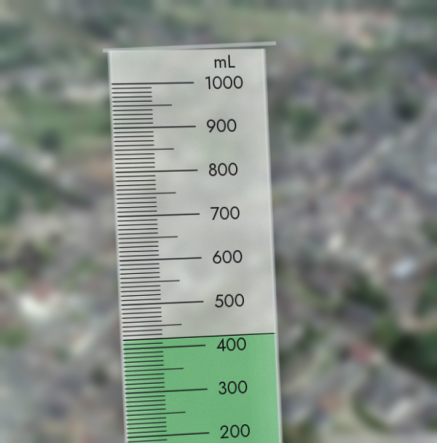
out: **420** mL
